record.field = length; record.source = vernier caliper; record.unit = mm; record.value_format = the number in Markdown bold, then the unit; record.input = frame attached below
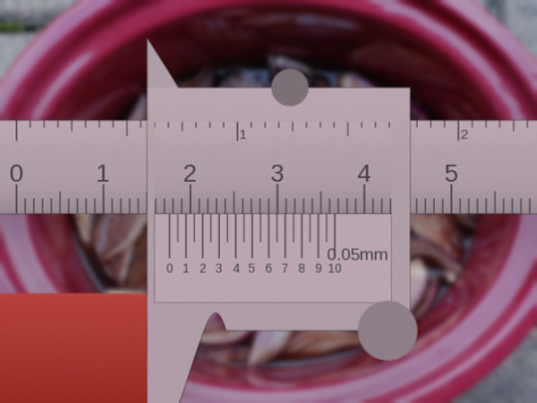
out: **17.6** mm
